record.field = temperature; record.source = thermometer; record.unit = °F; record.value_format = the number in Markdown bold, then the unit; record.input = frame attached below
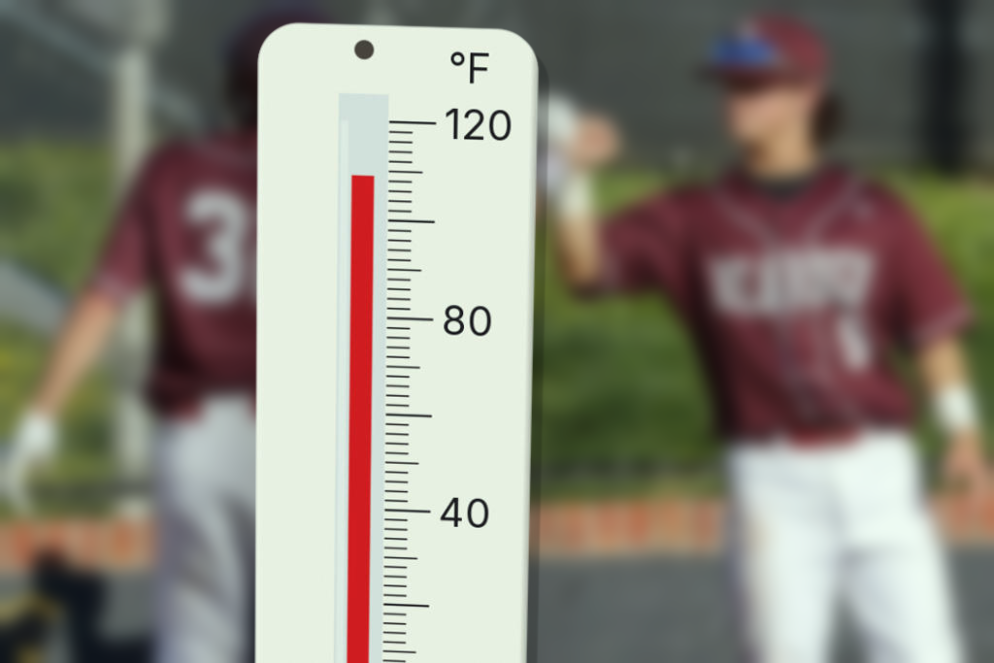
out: **109** °F
